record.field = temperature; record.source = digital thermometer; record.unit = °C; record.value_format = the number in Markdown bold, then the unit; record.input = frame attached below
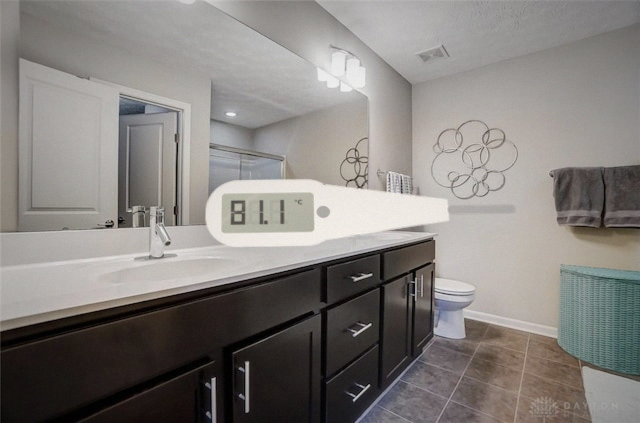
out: **81.1** °C
